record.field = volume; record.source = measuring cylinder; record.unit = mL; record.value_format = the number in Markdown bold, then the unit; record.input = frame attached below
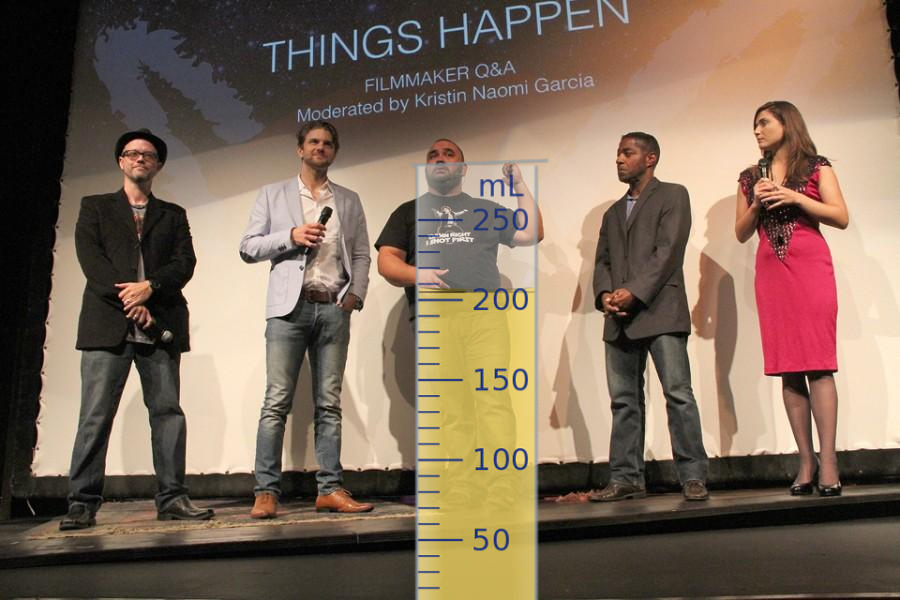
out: **205** mL
